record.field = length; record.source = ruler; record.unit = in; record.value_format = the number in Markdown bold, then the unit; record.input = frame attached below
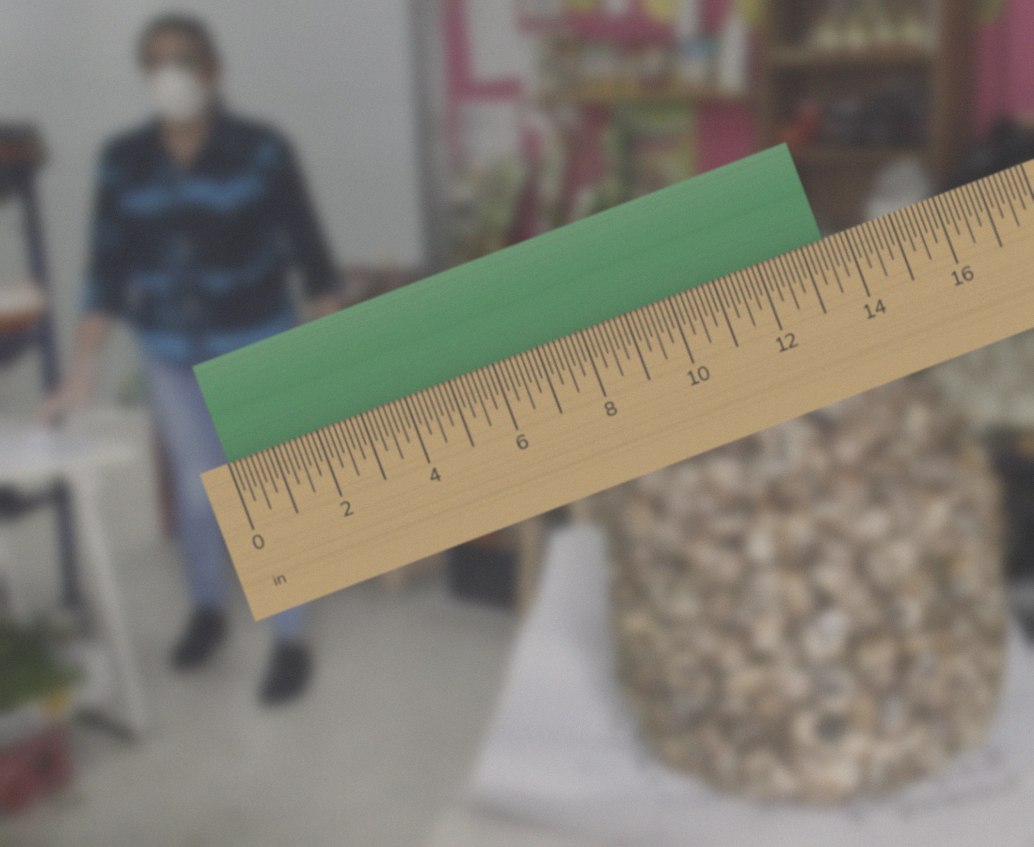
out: **13.5** in
